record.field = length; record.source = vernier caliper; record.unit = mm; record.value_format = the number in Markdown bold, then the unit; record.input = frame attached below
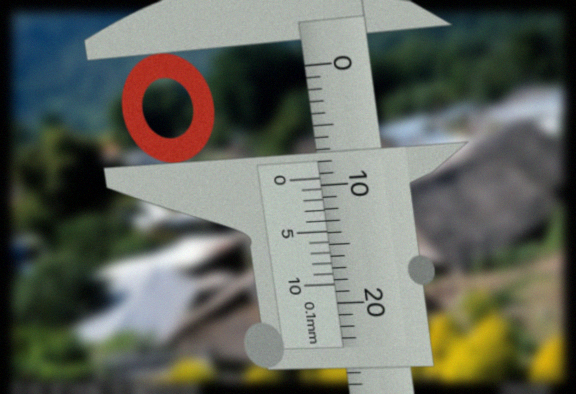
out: **9.4** mm
